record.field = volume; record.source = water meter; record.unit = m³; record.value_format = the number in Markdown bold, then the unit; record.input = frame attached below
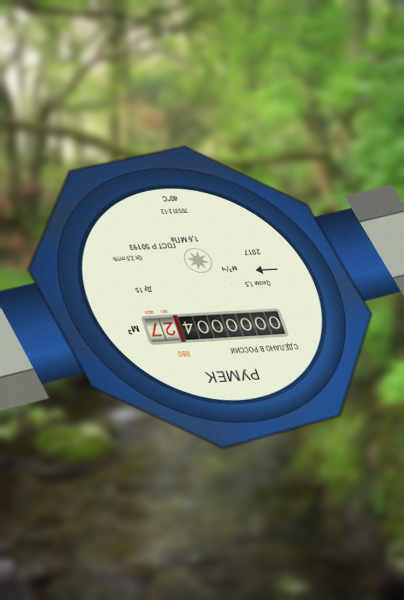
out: **4.27** m³
